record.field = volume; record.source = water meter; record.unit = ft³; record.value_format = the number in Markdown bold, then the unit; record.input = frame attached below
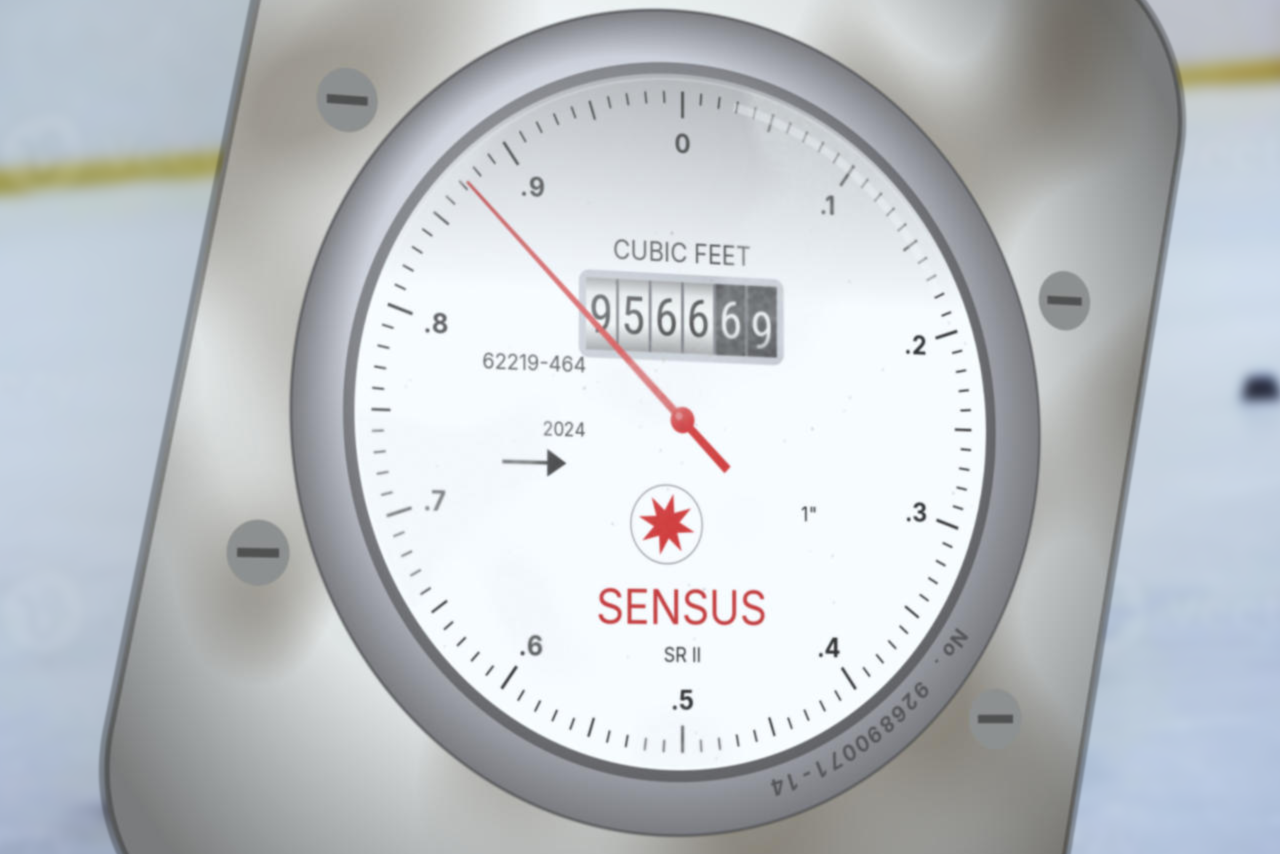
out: **956668.87** ft³
